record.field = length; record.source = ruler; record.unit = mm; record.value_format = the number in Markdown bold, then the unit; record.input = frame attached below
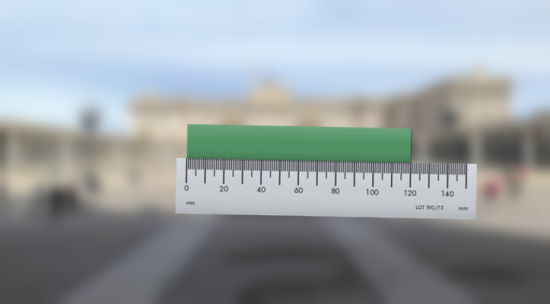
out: **120** mm
